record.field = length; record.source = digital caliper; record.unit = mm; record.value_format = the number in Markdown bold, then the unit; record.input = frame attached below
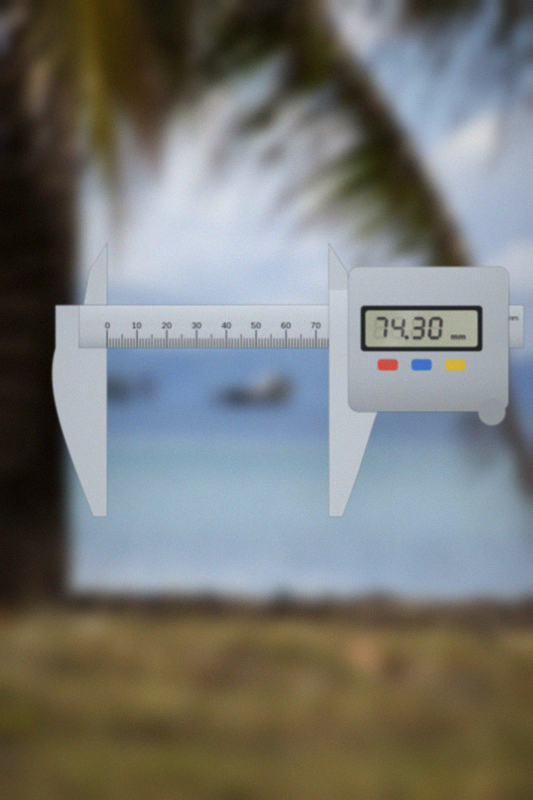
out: **74.30** mm
